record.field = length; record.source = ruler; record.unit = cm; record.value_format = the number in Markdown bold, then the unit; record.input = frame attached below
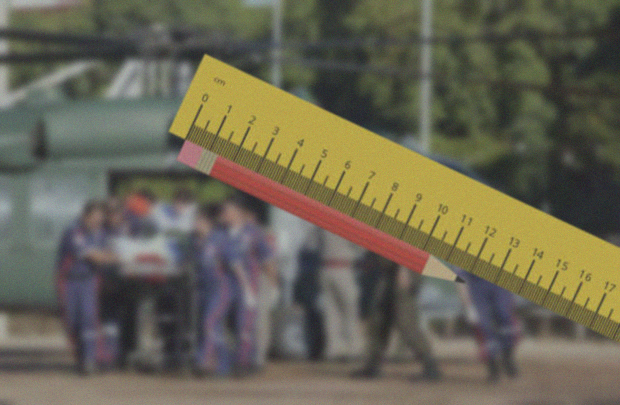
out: **12** cm
